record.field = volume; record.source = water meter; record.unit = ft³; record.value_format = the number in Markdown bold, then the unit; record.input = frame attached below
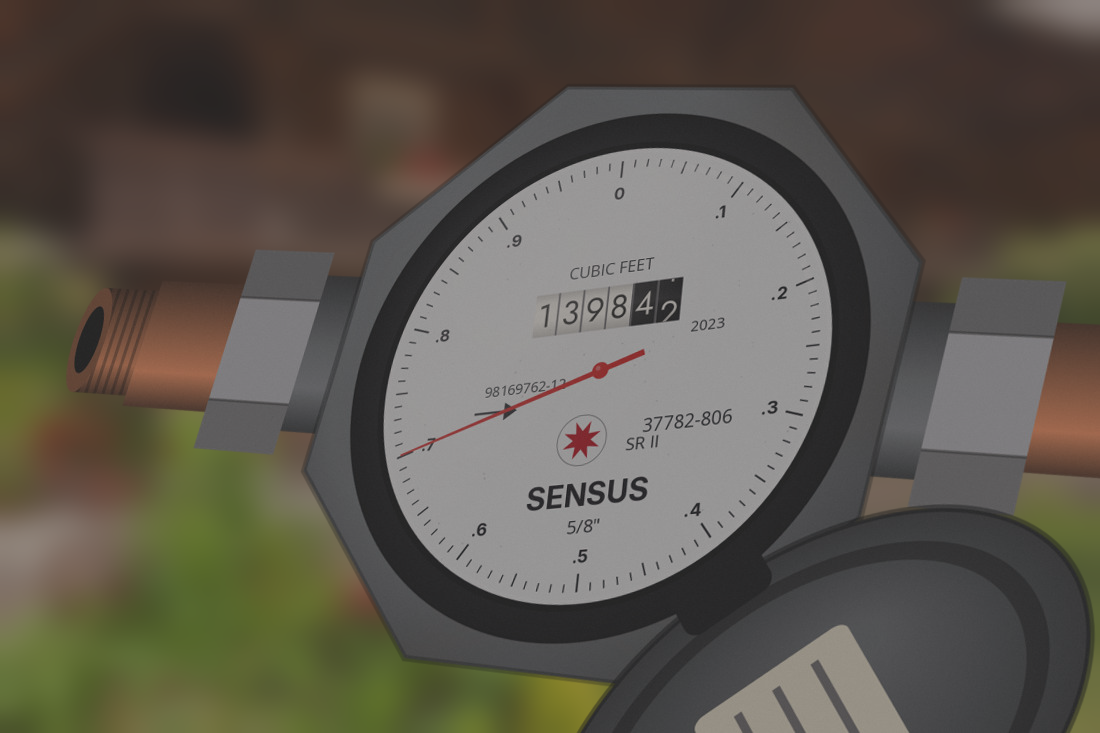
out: **139841.70** ft³
